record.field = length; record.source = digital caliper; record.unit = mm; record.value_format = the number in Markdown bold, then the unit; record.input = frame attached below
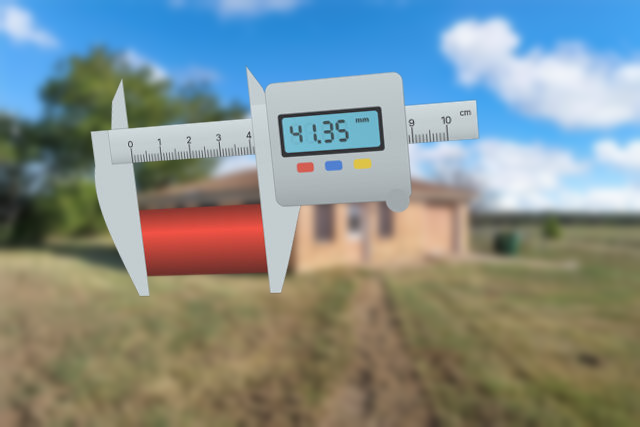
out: **41.35** mm
